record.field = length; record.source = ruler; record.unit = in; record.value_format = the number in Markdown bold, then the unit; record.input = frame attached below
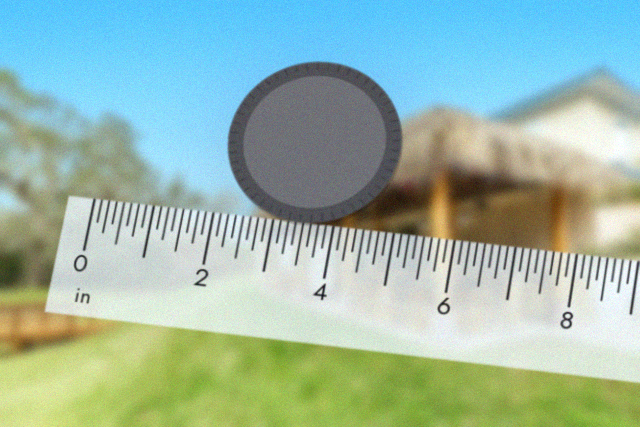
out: **2.875** in
